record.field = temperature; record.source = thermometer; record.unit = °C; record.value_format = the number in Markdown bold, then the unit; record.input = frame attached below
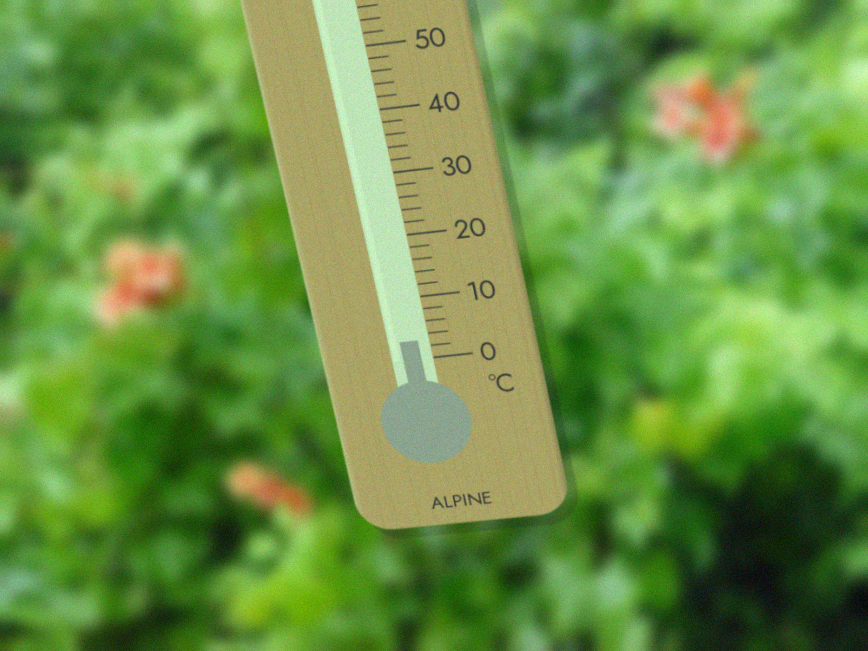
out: **3** °C
